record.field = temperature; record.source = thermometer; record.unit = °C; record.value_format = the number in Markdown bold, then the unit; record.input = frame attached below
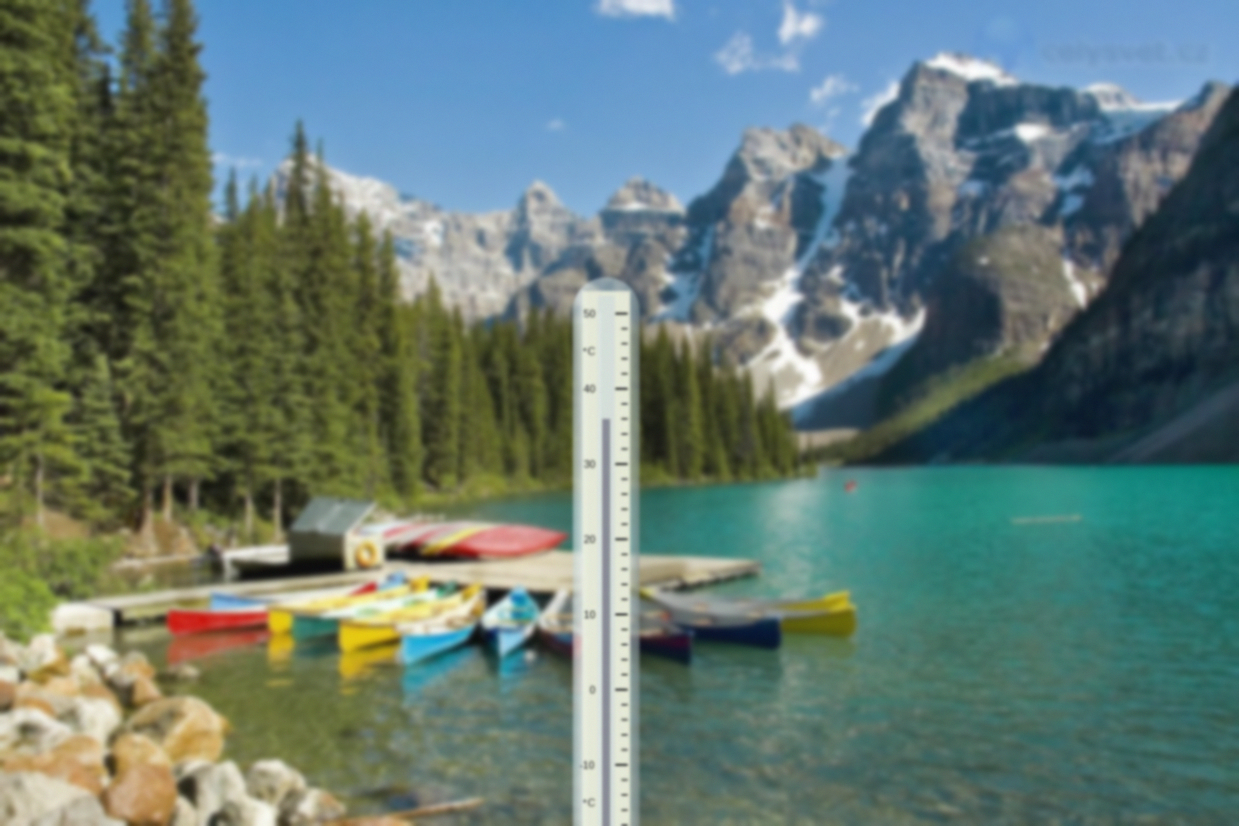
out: **36** °C
